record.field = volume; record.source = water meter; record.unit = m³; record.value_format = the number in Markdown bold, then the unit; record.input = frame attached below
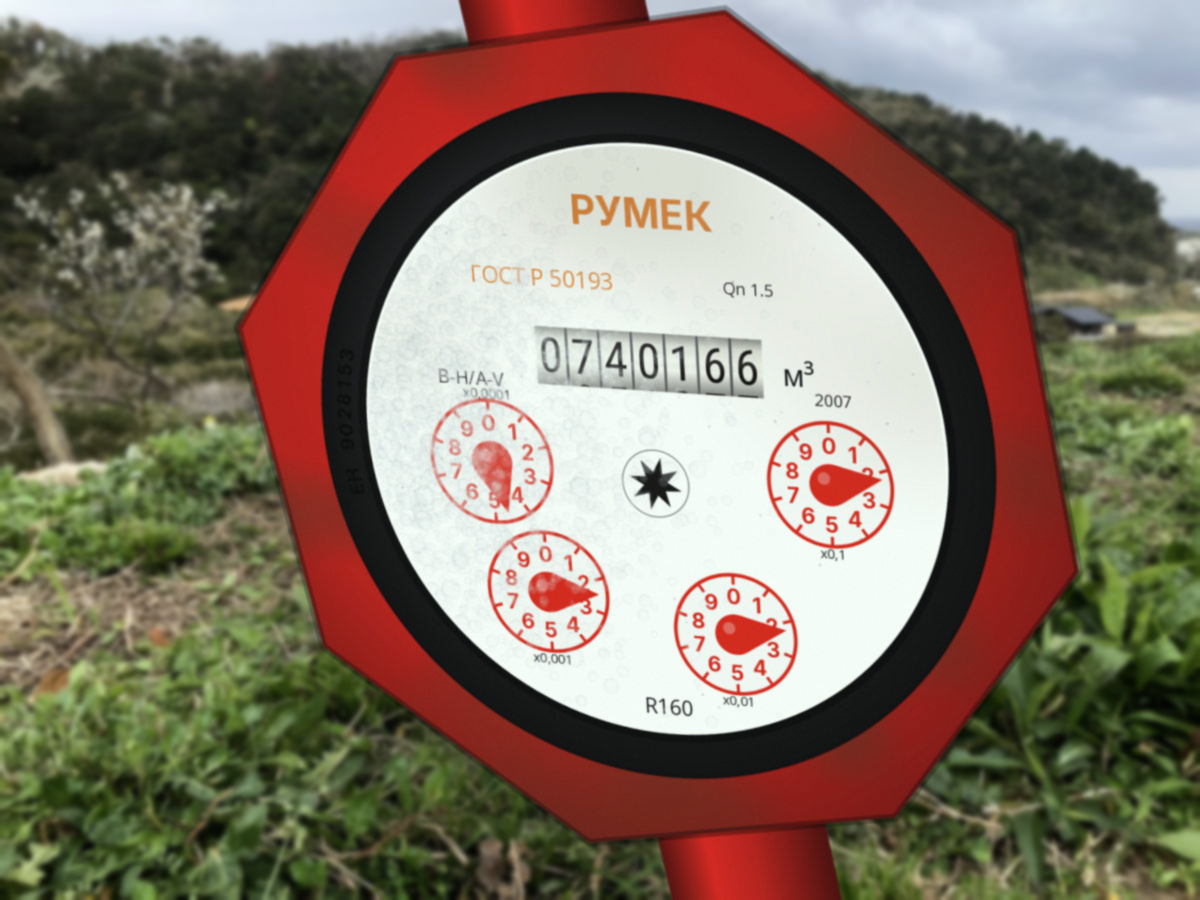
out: **740166.2224** m³
